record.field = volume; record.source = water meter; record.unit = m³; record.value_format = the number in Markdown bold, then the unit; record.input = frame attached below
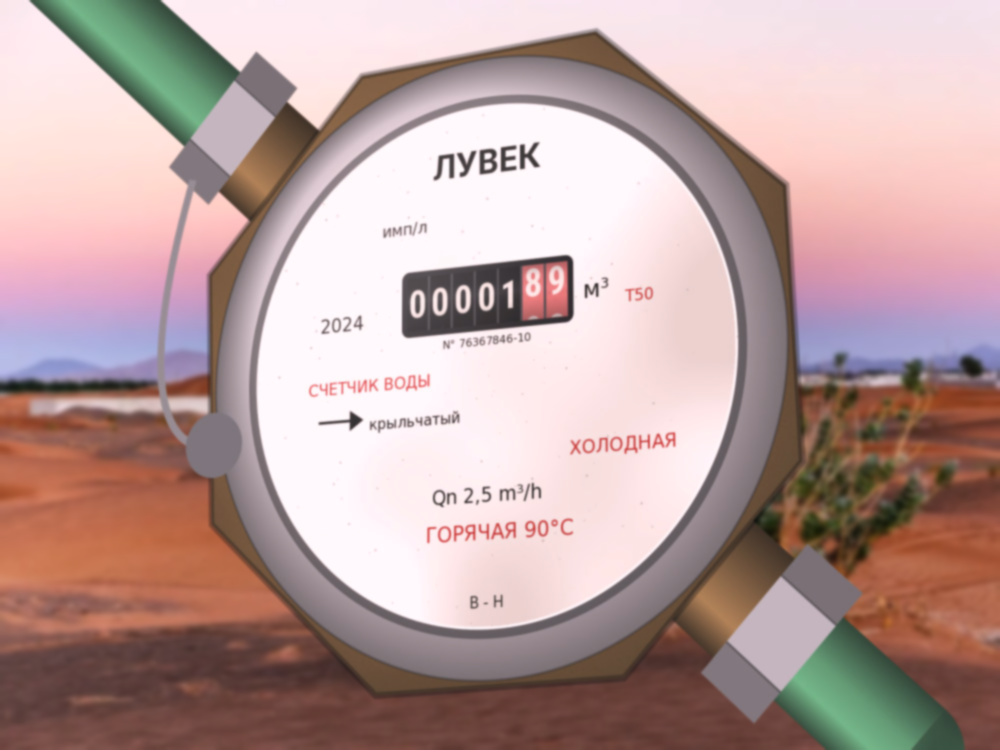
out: **1.89** m³
